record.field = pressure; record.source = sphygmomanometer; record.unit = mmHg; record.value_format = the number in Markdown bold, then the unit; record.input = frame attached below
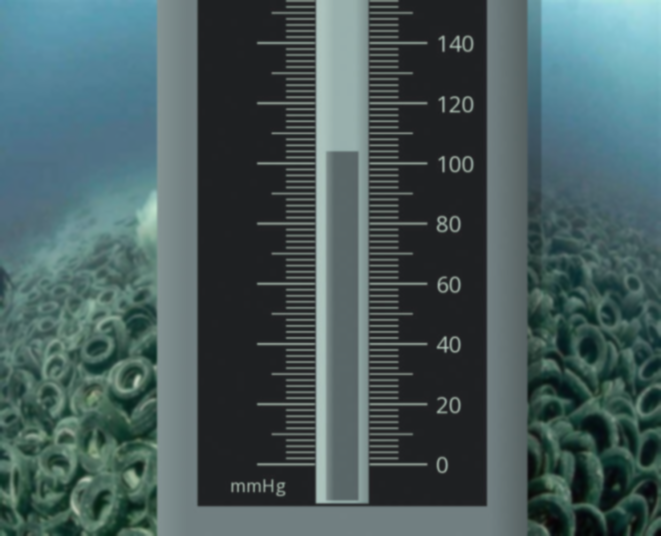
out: **104** mmHg
